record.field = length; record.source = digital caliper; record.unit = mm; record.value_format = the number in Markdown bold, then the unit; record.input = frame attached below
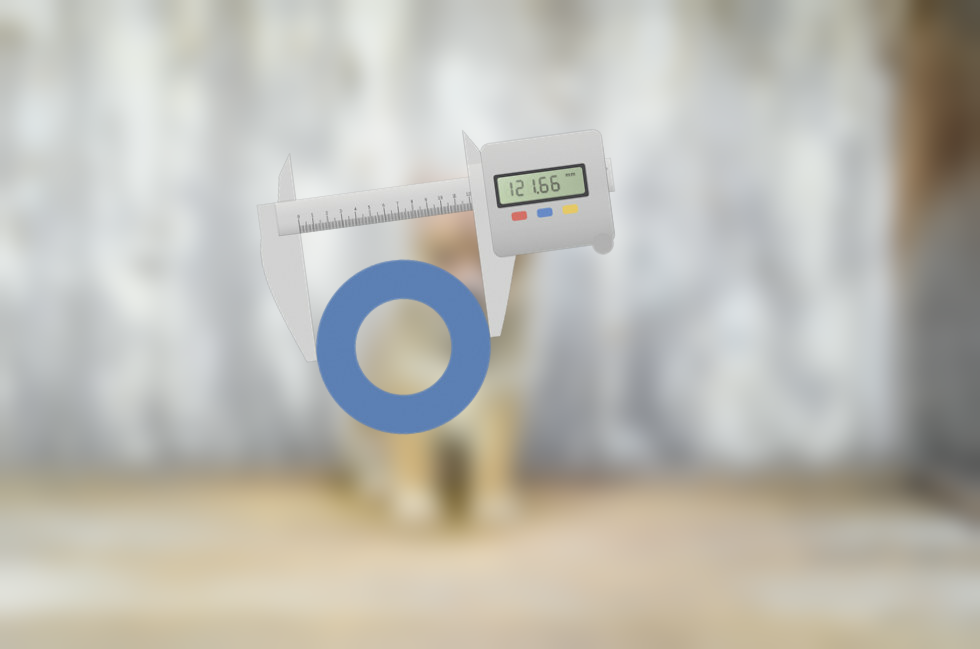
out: **121.66** mm
